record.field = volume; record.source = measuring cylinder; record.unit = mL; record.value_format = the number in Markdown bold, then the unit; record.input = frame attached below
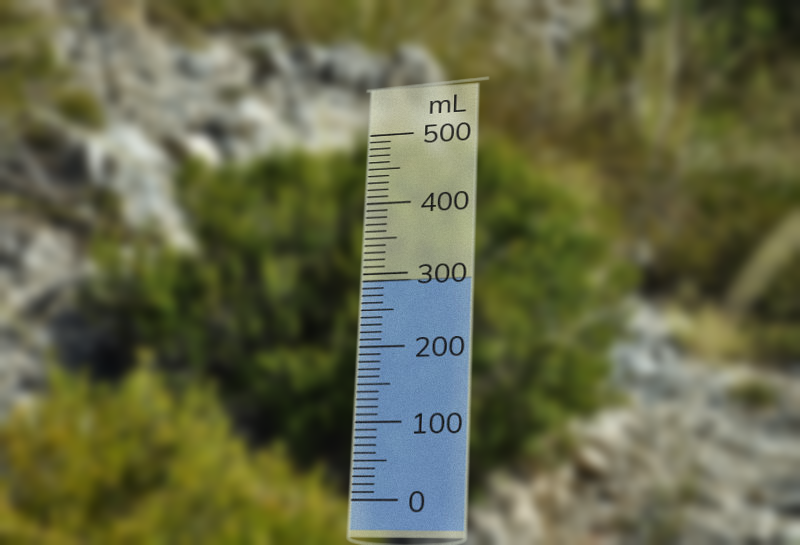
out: **290** mL
